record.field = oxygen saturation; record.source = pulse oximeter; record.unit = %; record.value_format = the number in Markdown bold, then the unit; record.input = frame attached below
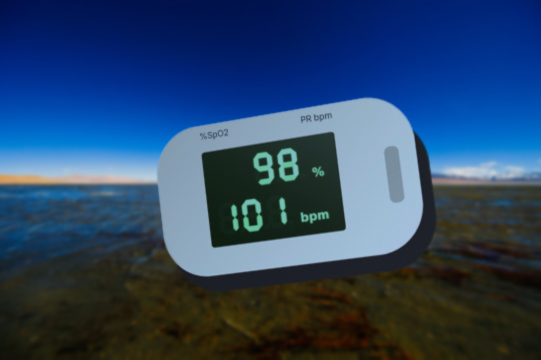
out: **98** %
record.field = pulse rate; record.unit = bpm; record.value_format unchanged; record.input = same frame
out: **101** bpm
